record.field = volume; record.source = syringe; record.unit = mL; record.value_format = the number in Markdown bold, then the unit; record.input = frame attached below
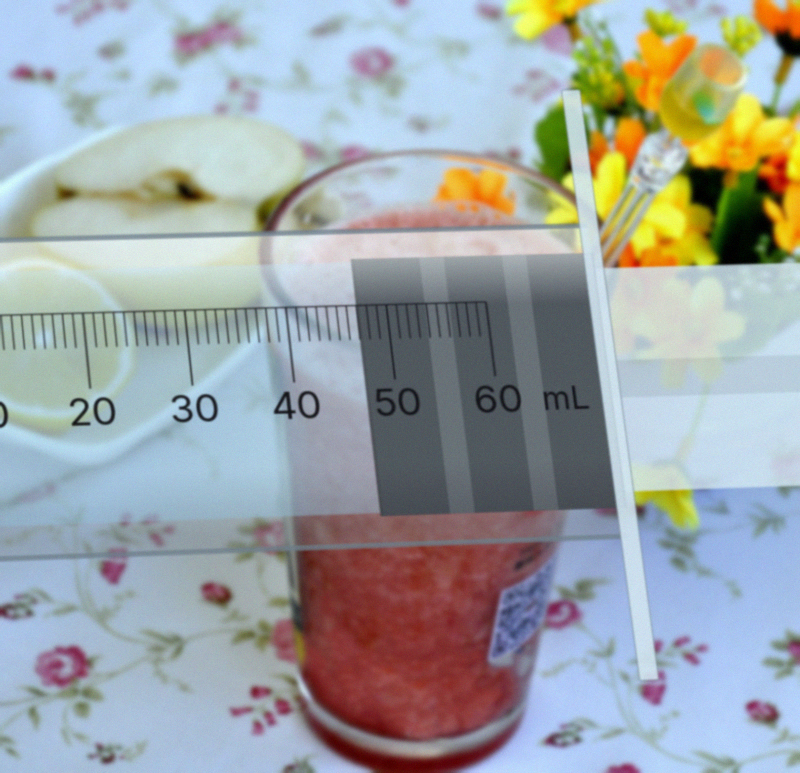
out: **47** mL
